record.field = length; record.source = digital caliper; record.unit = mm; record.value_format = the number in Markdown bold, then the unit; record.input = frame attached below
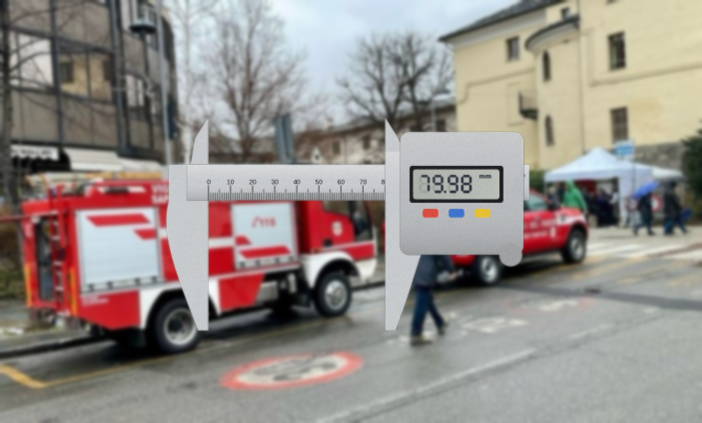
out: **79.98** mm
